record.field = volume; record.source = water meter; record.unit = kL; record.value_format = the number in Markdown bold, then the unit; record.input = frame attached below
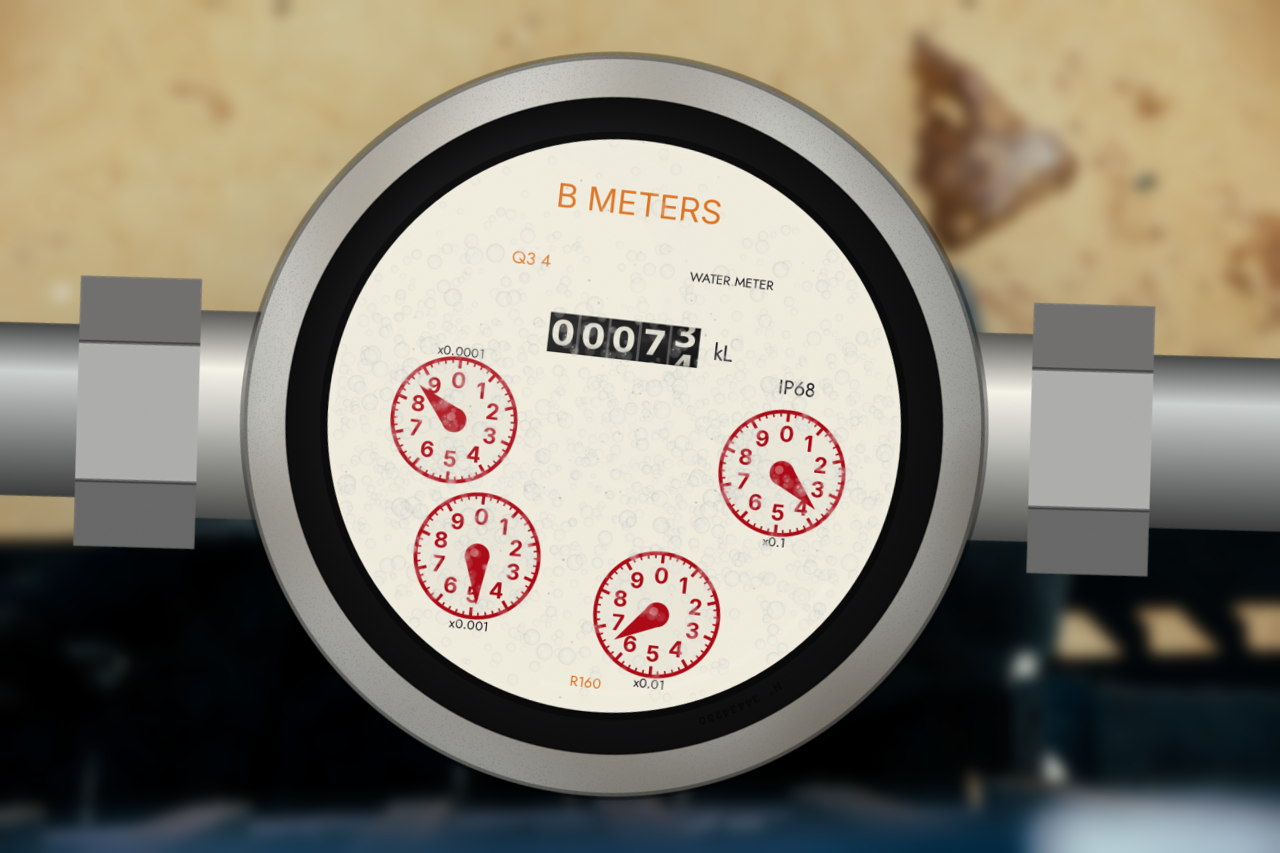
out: **73.3648** kL
